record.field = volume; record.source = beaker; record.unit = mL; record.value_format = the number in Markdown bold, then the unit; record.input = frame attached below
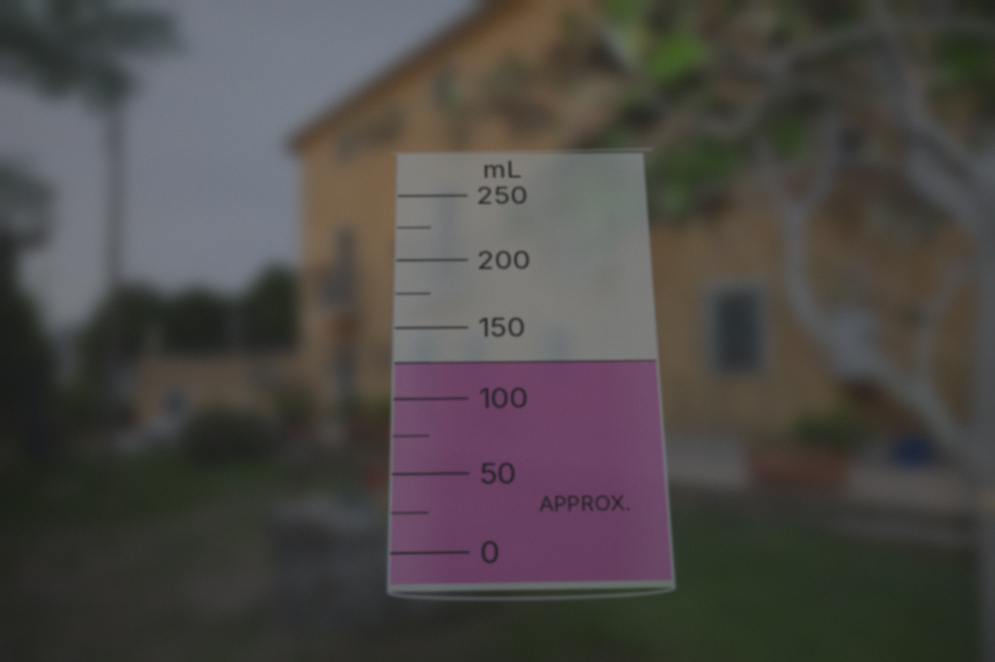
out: **125** mL
